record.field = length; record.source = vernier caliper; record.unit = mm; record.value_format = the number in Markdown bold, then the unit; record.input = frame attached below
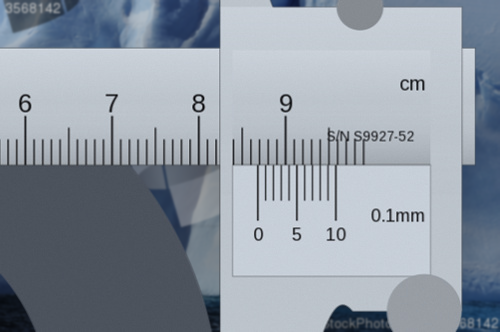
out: **86.8** mm
